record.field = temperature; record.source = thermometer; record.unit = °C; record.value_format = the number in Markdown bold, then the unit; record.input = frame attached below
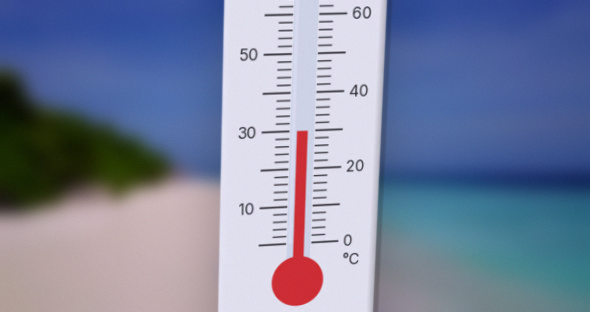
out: **30** °C
